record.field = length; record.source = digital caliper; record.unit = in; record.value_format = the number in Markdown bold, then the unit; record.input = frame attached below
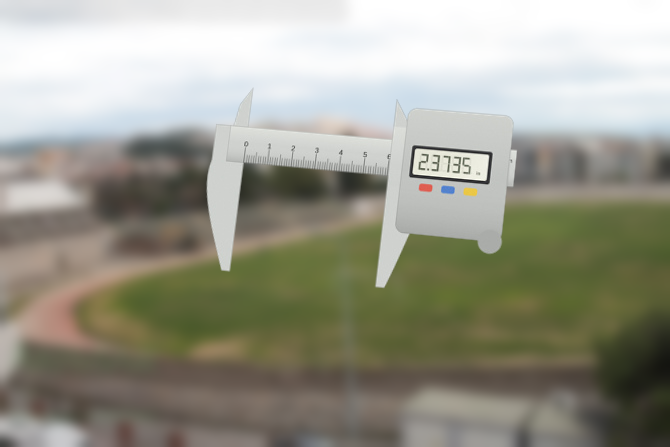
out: **2.3735** in
